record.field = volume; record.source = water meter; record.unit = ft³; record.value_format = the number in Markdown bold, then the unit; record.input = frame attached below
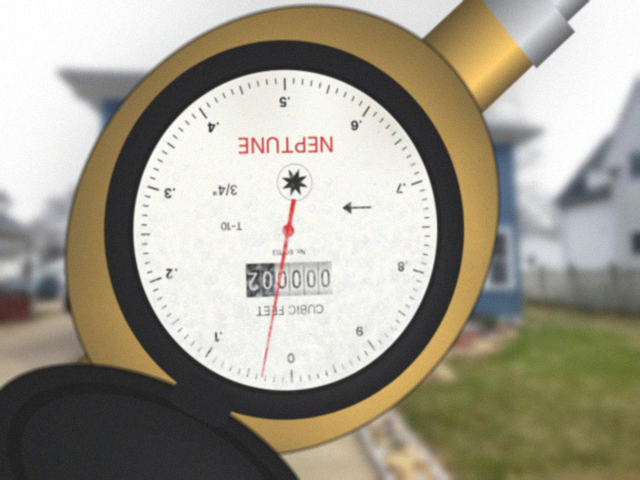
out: **2.03** ft³
